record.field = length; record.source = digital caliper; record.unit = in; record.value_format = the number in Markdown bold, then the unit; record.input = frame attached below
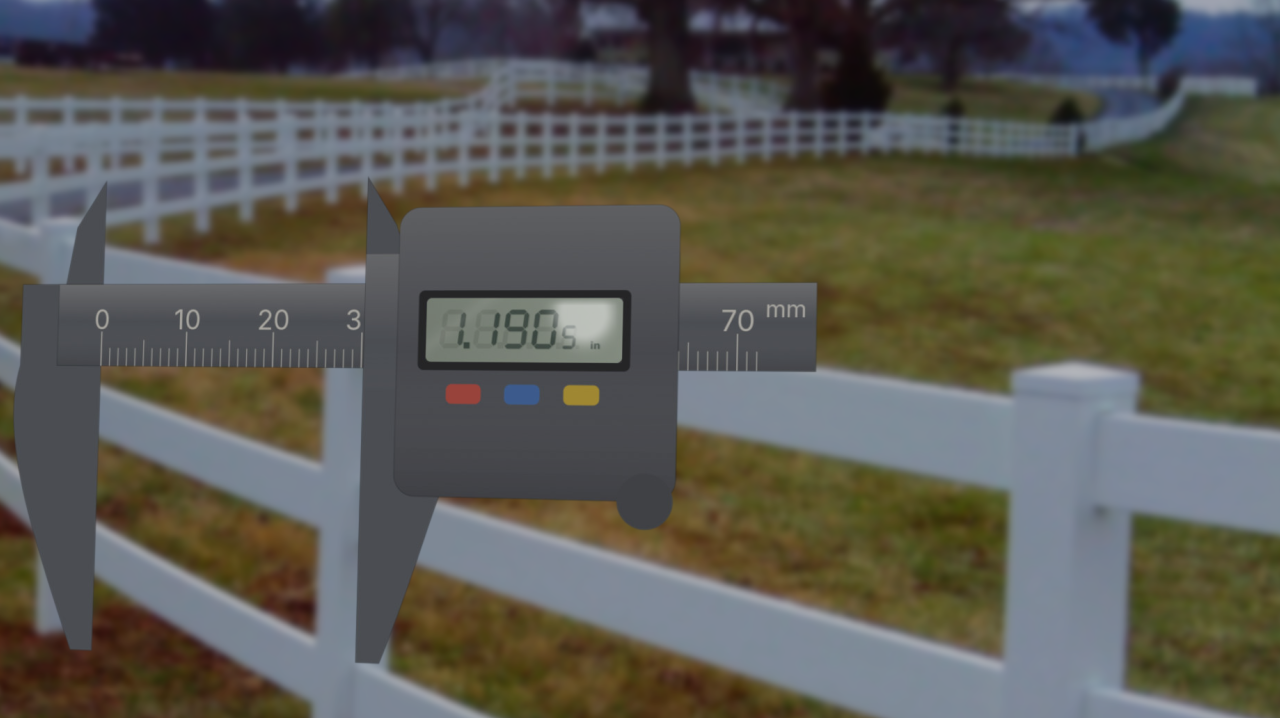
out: **1.1905** in
